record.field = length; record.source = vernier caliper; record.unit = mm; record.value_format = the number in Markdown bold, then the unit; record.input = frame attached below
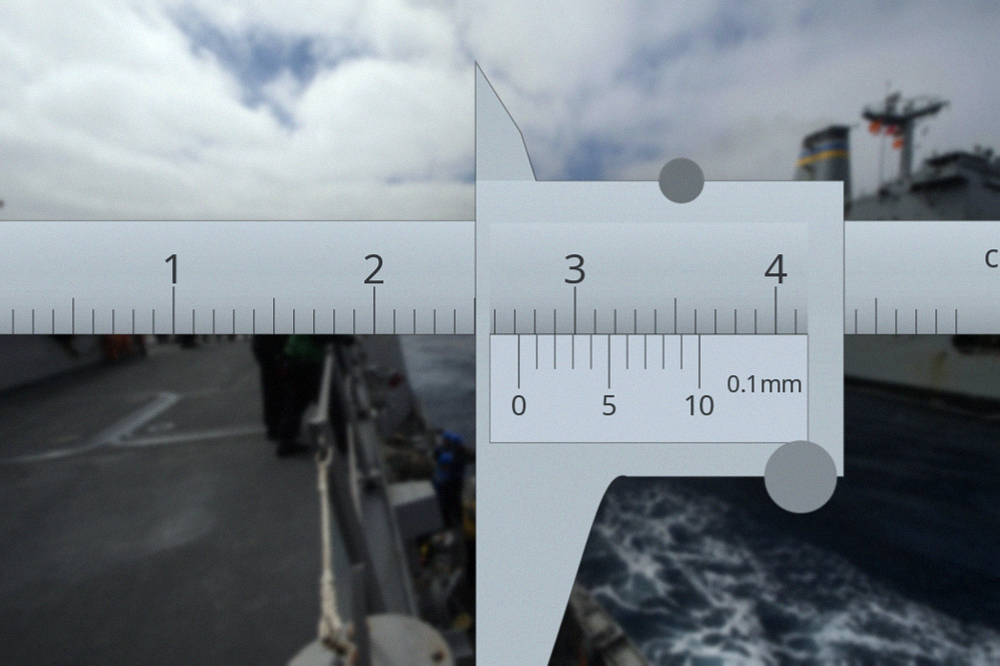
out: **27.2** mm
